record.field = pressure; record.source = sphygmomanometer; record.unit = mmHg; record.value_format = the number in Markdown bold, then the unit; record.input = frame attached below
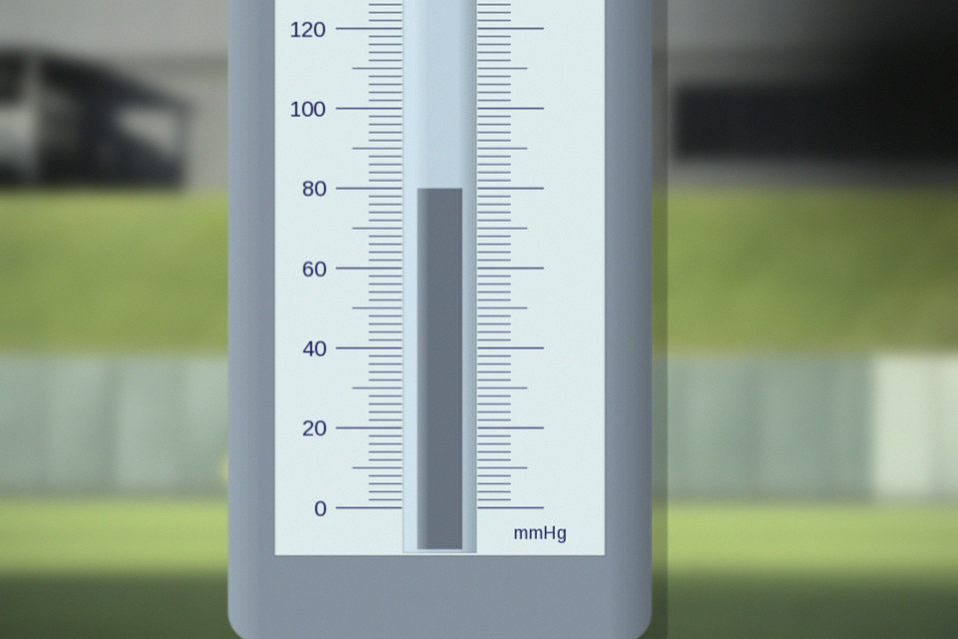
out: **80** mmHg
